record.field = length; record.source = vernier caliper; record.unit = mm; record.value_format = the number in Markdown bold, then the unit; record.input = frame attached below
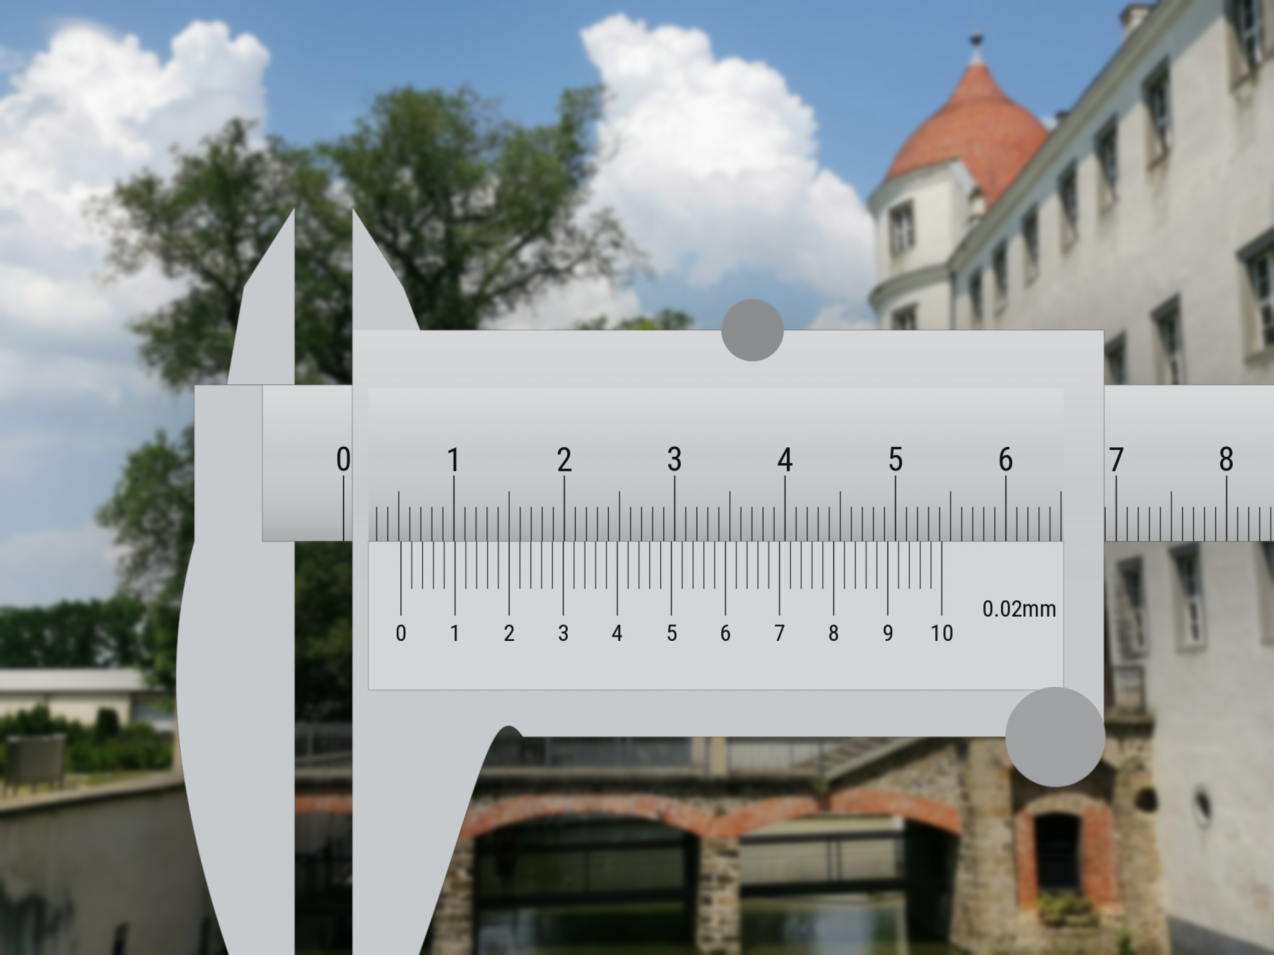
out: **5.2** mm
